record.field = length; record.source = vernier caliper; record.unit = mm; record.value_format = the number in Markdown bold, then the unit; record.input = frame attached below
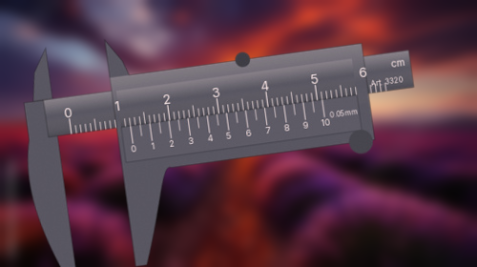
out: **12.0** mm
